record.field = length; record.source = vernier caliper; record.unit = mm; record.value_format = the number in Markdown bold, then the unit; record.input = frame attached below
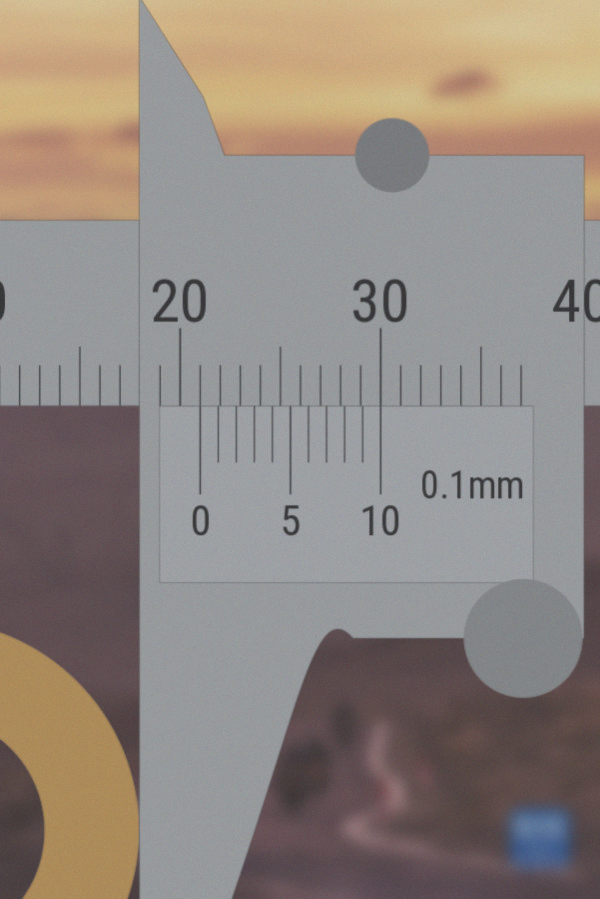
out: **21.0** mm
